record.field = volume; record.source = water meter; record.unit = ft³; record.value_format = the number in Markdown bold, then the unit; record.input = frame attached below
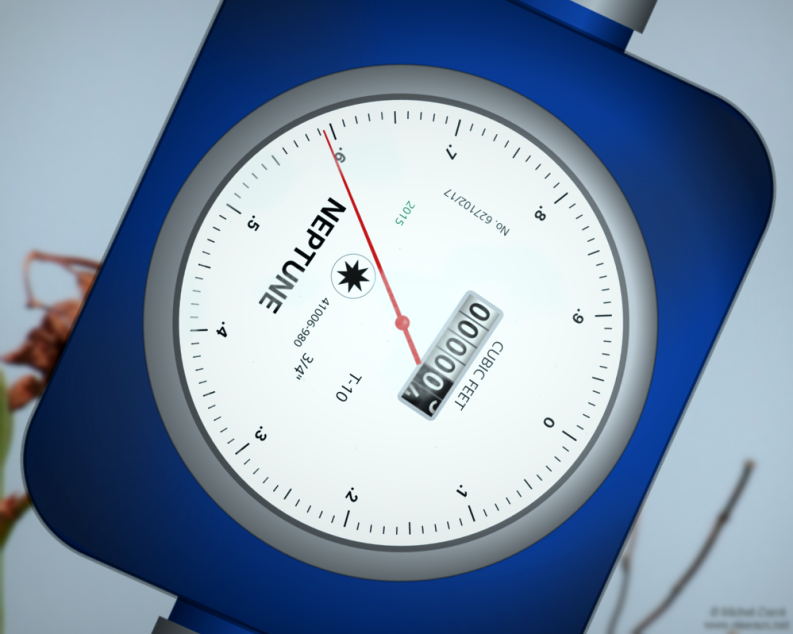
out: **3.59** ft³
